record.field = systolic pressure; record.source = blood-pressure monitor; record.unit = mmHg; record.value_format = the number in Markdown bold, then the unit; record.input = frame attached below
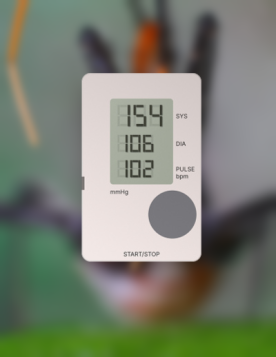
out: **154** mmHg
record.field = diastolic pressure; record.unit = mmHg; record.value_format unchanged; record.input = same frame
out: **106** mmHg
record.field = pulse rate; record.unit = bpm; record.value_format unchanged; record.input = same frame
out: **102** bpm
